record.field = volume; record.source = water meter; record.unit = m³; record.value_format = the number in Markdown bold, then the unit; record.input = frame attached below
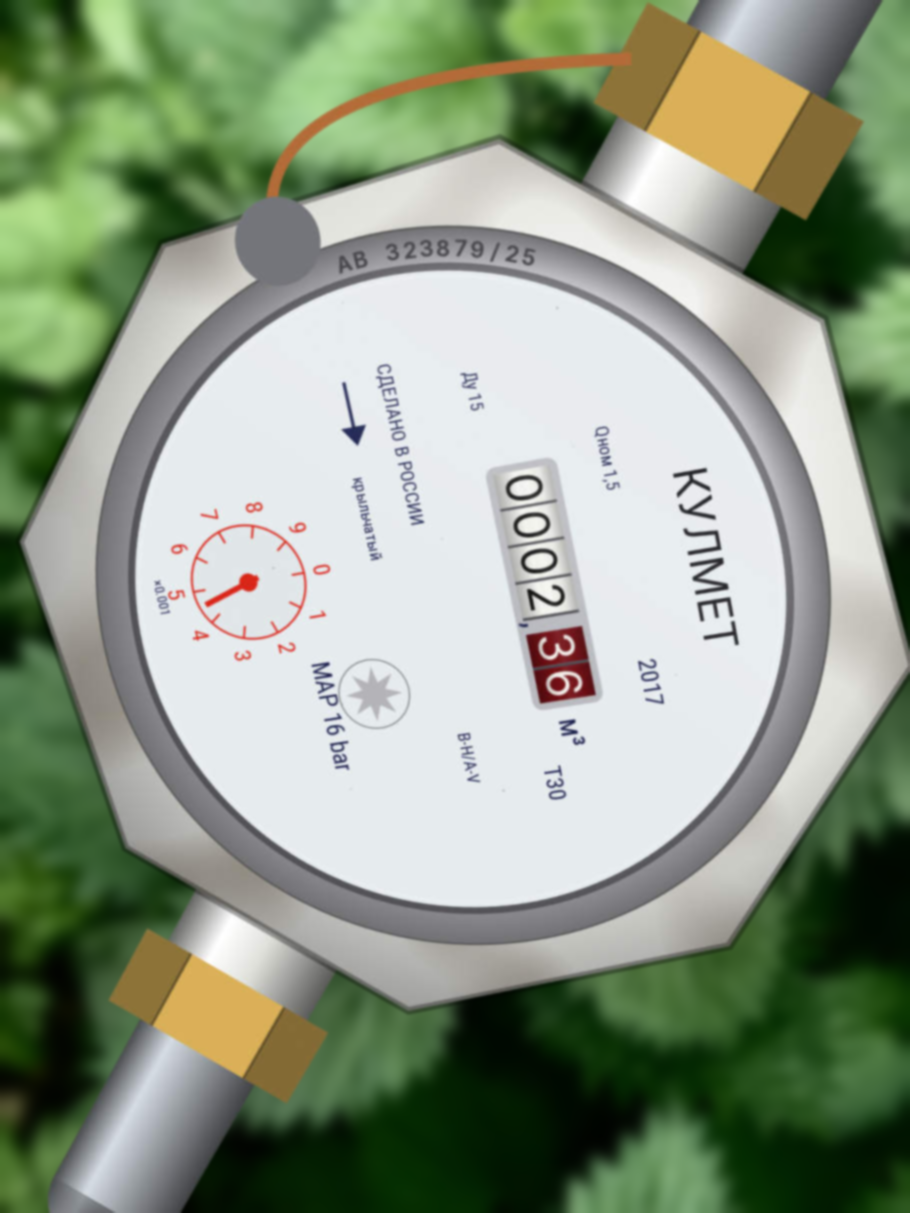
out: **2.364** m³
